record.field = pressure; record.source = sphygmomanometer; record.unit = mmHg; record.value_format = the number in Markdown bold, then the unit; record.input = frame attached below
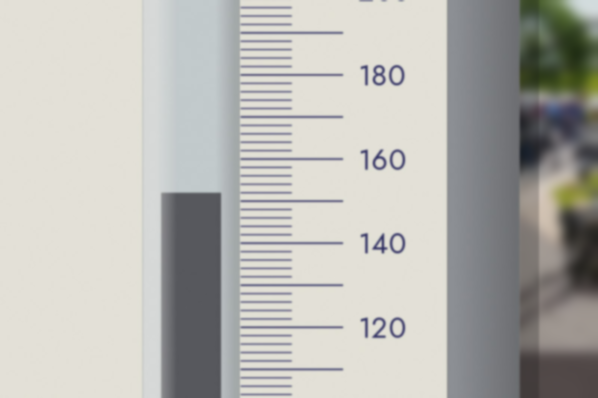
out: **152** mmHg
